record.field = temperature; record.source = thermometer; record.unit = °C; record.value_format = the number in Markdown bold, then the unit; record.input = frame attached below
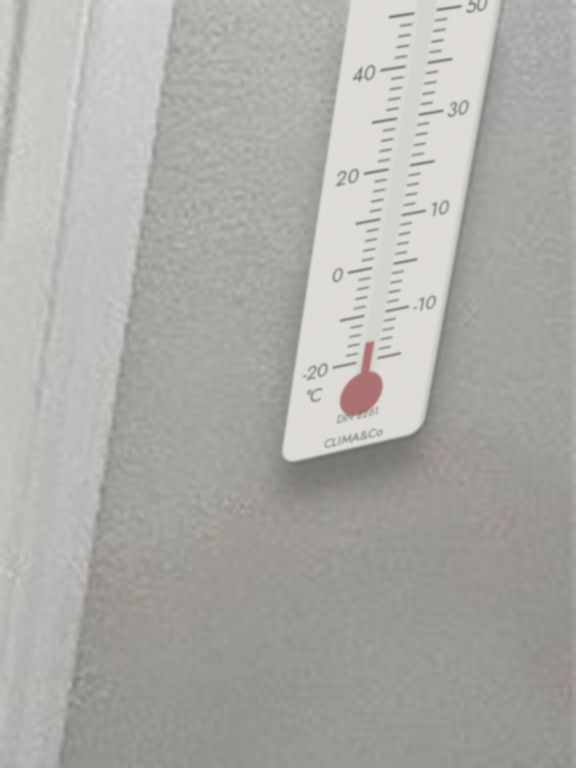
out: **-16** °C
